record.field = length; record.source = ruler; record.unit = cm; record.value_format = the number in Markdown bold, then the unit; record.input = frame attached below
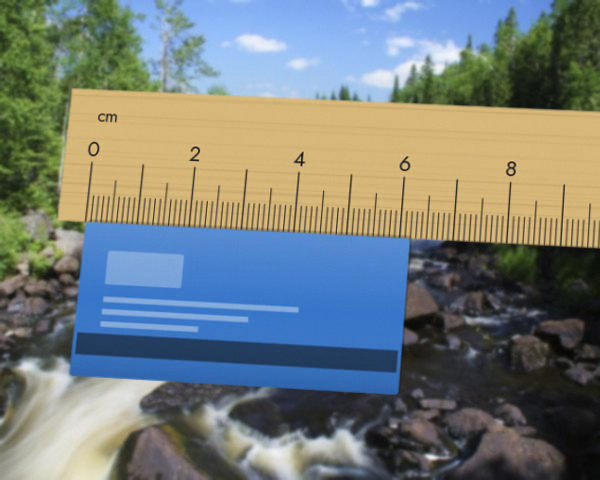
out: **6.2** cm
